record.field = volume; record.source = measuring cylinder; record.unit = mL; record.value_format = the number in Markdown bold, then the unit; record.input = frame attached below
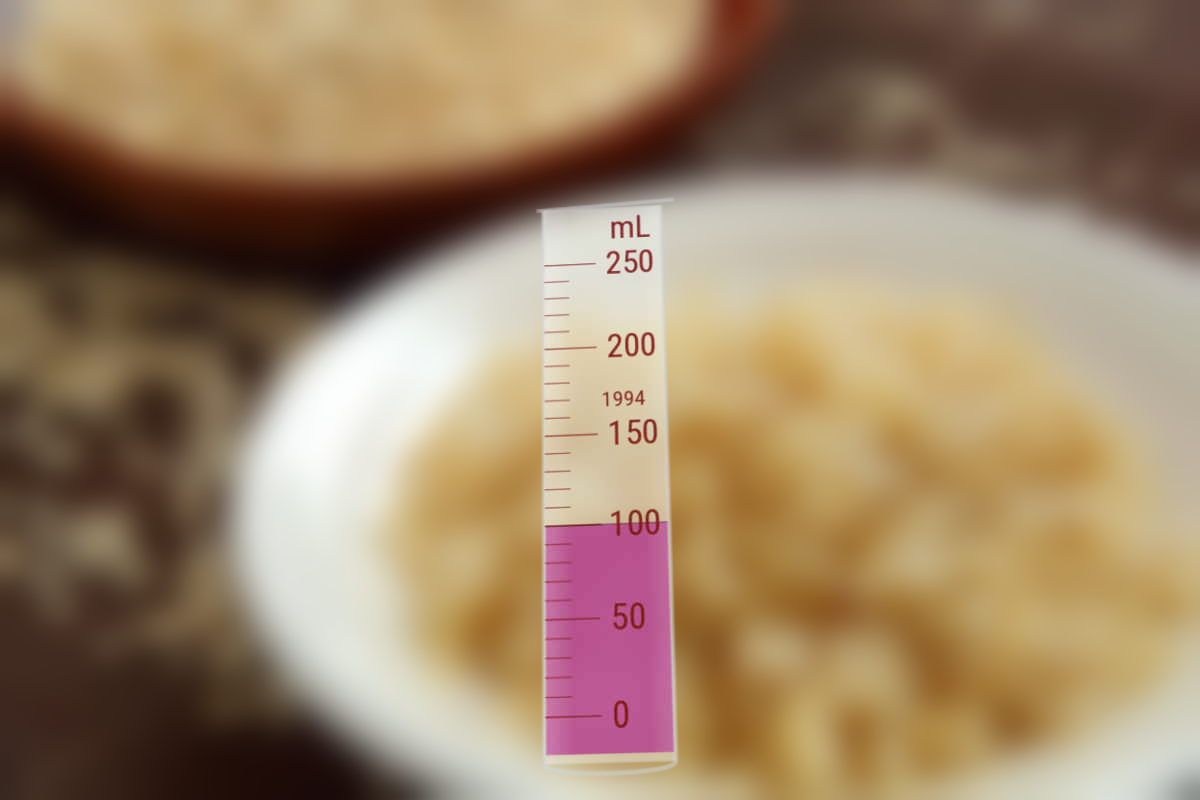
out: **100** mL
